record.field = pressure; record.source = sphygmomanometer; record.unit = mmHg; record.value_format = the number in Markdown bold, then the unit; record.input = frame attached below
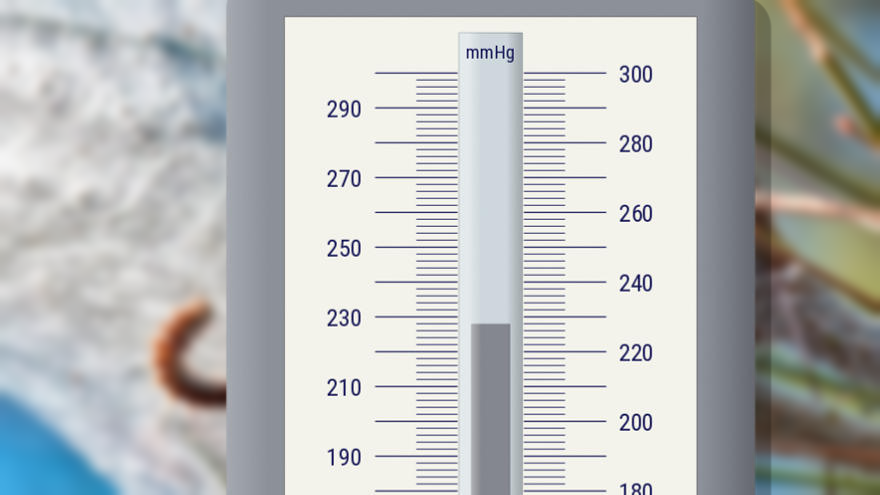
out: **228** mmHg
